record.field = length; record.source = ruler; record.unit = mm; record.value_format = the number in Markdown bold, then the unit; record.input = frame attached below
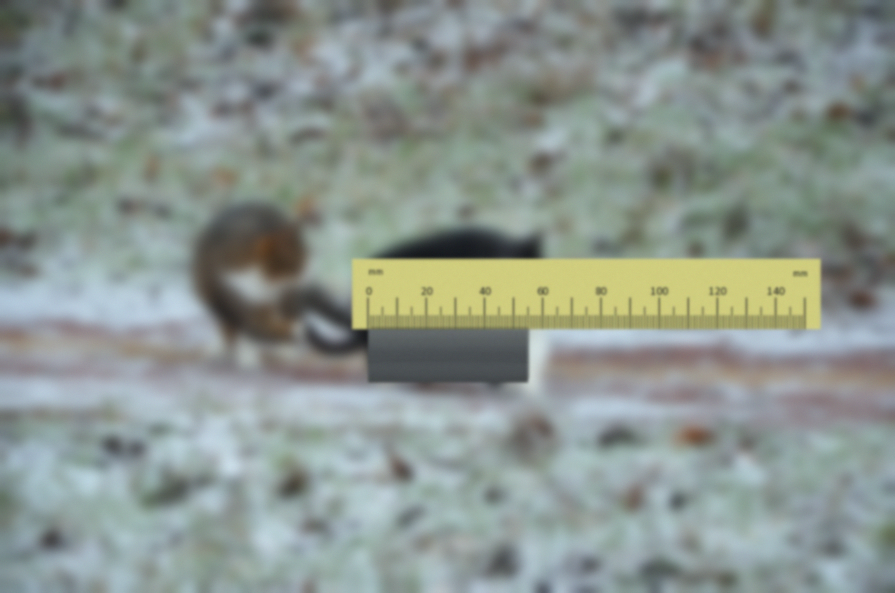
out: **55** mm
